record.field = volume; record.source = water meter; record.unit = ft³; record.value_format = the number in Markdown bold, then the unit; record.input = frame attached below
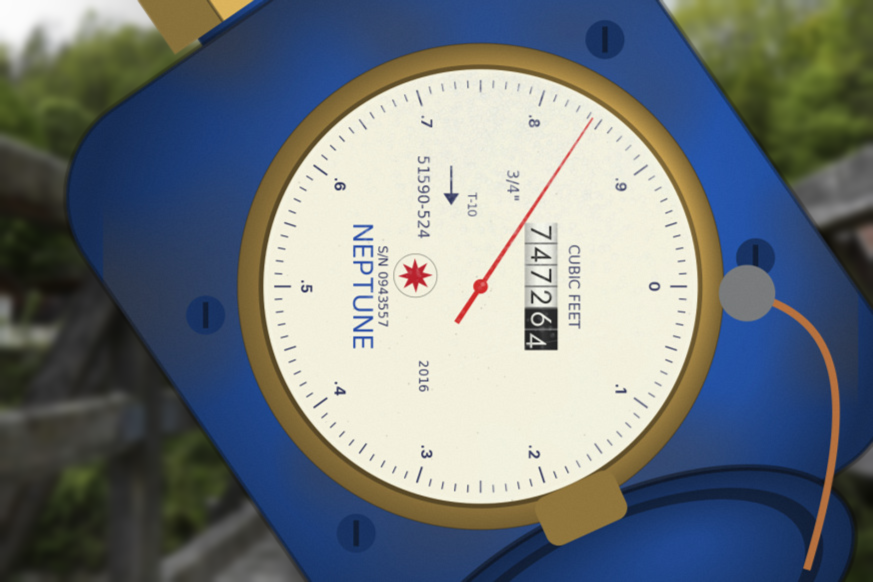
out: **747263.84** ft³
